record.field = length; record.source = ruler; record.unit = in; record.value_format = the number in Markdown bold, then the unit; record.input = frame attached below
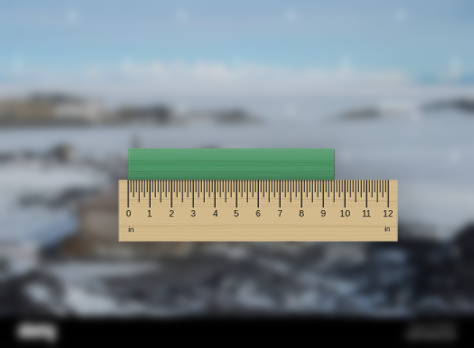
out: **9.5** in
